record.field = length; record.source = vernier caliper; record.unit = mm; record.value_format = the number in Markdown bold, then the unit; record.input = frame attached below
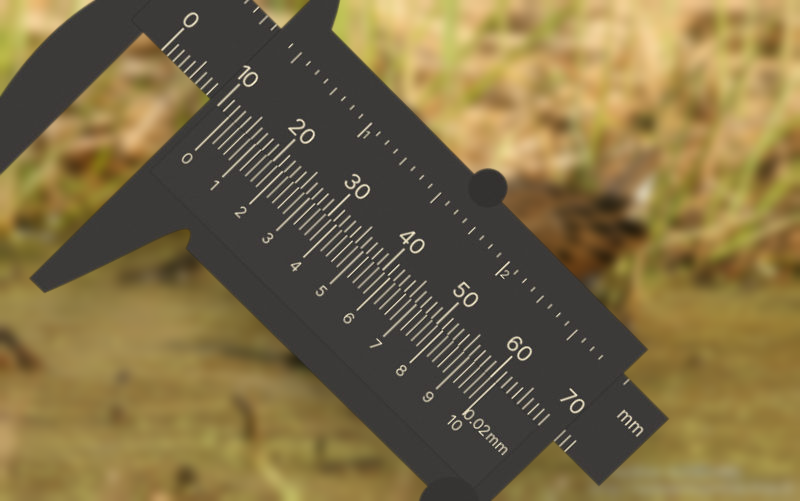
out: **12.0** mm
